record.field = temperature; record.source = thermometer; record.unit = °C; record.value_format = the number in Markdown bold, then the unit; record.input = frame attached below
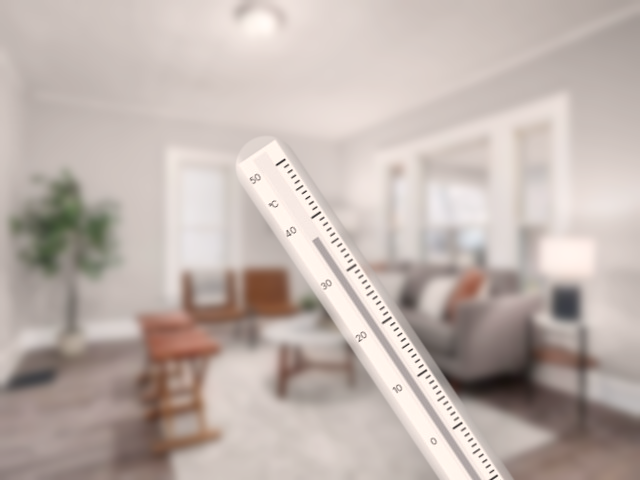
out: **37** °C
